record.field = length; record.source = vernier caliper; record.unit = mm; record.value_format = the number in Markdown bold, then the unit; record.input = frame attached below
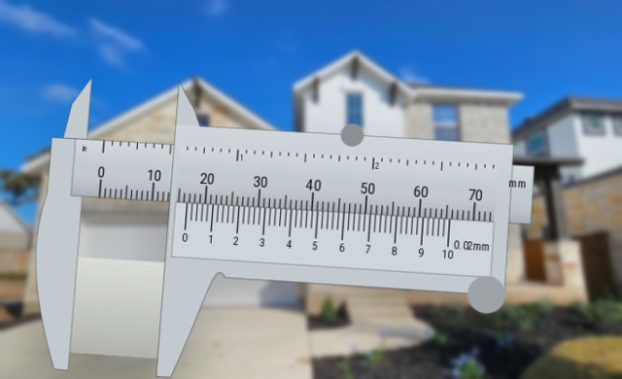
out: **16.6** mm
